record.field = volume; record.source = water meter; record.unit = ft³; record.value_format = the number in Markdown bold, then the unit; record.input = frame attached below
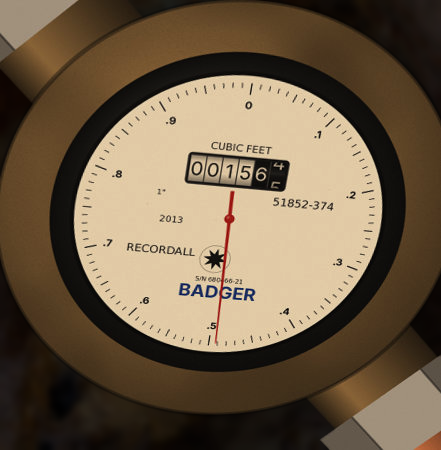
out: **1564.49** ft³
